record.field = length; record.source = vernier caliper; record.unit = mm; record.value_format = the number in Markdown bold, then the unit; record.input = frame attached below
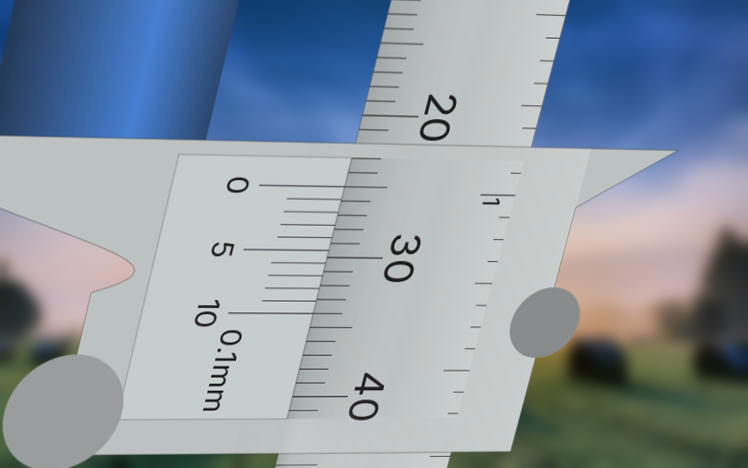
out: **25.0** mm
